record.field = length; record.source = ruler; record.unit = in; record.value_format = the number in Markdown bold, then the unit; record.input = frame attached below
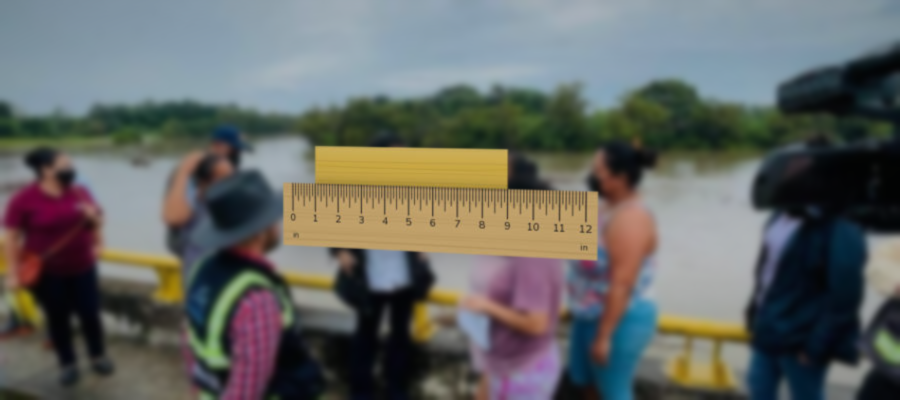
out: **8** in
